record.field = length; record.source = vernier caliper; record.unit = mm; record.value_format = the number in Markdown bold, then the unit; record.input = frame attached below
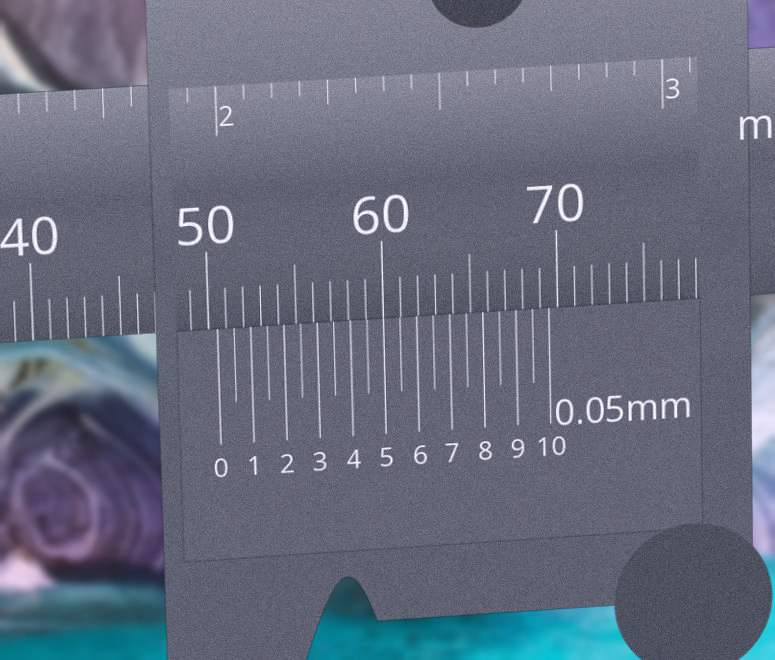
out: **50.5** mm
